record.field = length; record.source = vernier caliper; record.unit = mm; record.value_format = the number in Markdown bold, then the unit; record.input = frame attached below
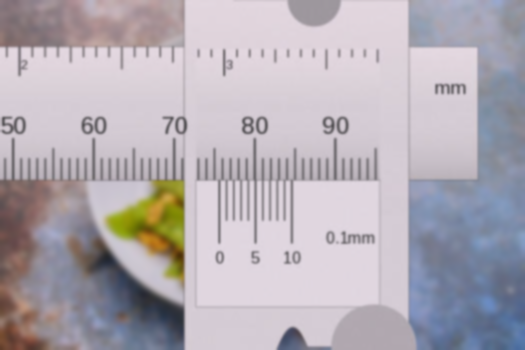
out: **75.6** mm
